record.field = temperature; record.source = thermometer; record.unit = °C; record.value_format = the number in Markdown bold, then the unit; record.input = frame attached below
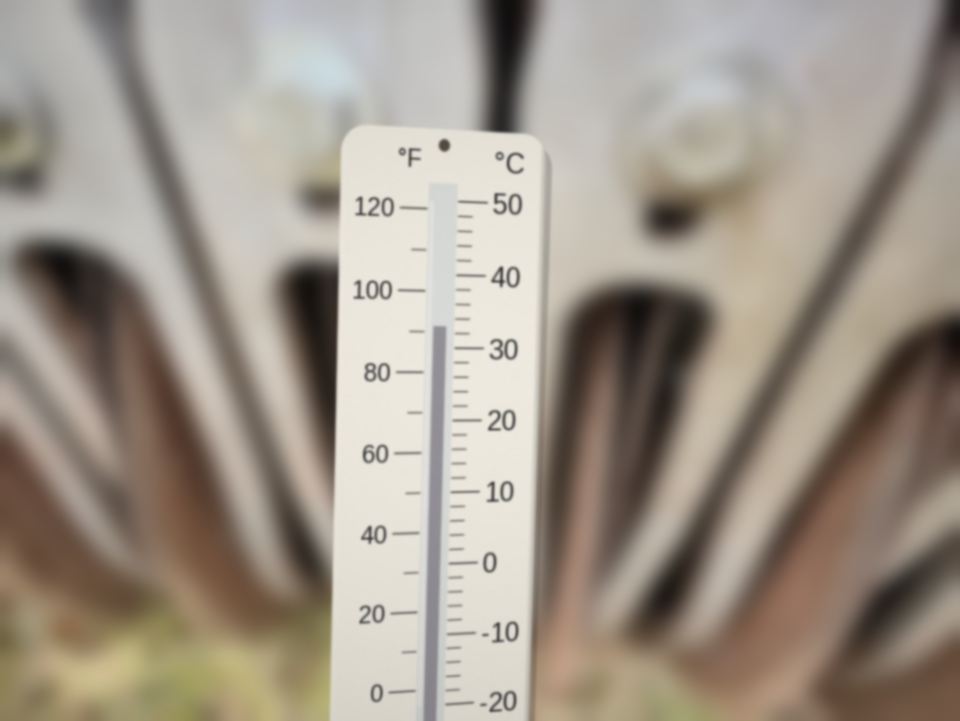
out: **33** °C
